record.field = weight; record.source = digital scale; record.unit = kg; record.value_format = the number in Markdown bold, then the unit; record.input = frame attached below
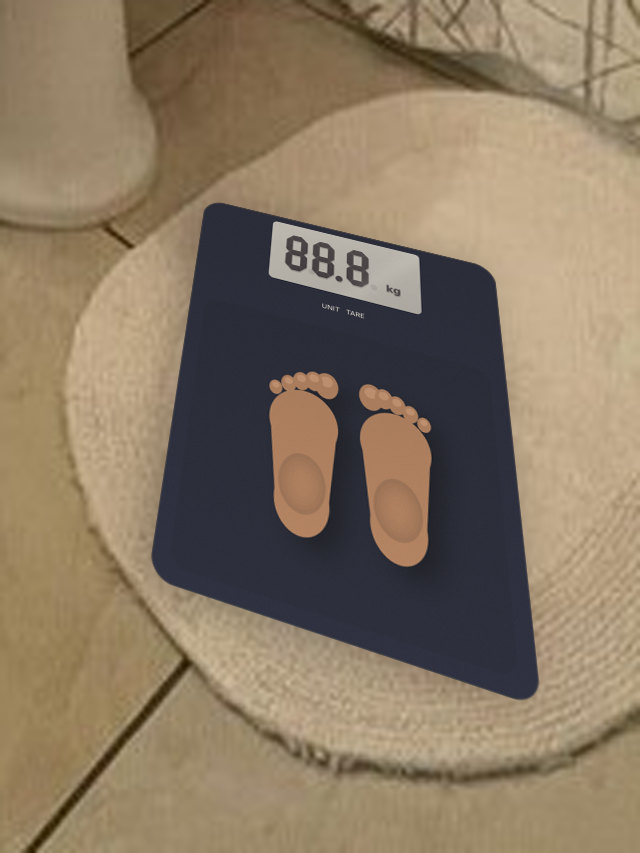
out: **88.8** kg
